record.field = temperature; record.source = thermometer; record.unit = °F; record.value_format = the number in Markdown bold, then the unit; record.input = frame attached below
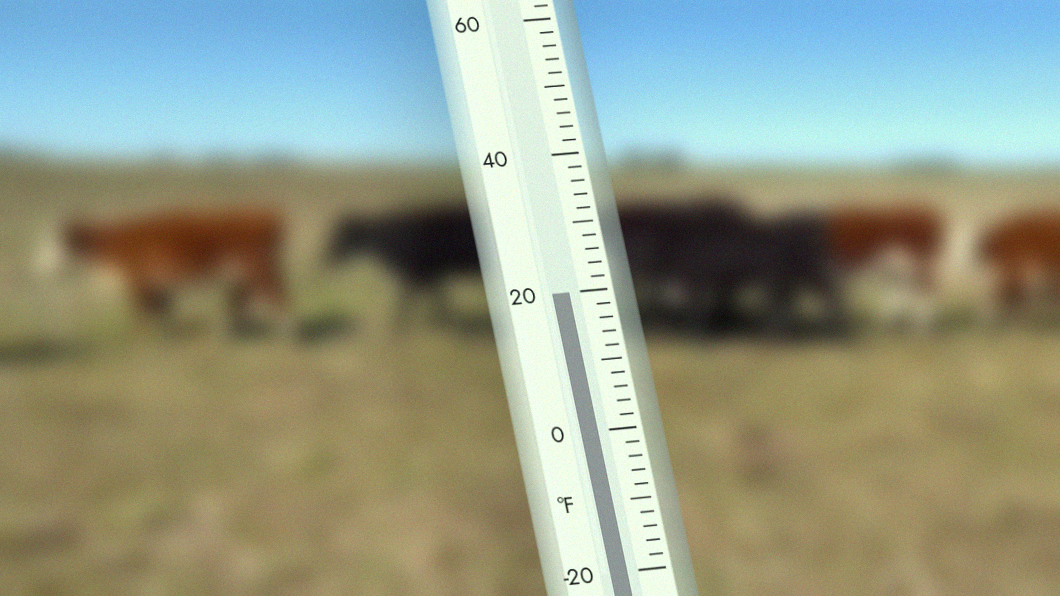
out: **20** °F
